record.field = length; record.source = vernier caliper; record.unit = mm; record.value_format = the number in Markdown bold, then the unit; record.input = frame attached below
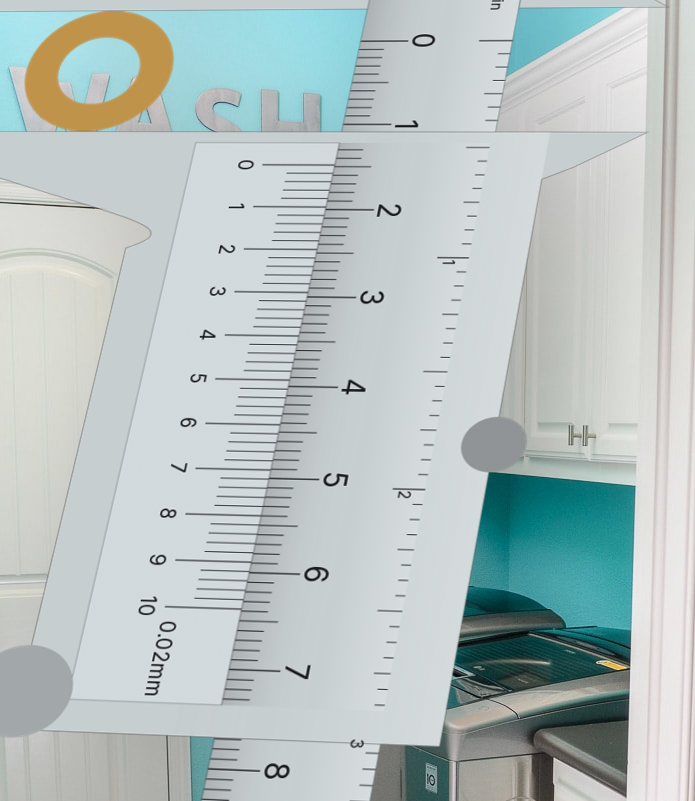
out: **14.8** mm
